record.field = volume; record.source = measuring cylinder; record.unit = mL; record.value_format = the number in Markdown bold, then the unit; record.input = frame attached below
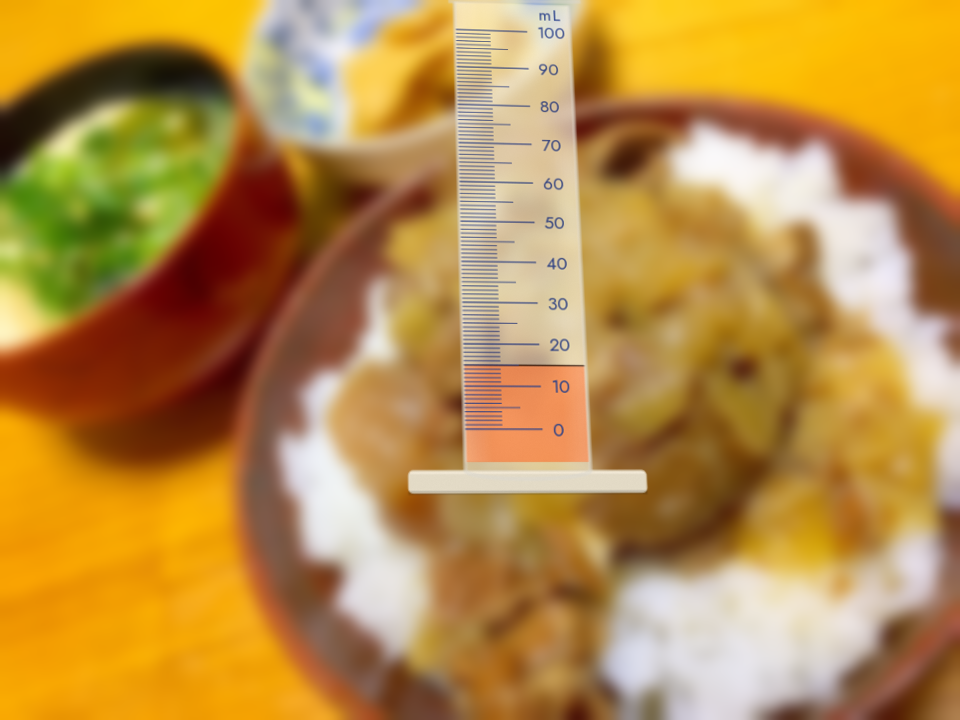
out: **15** mL
